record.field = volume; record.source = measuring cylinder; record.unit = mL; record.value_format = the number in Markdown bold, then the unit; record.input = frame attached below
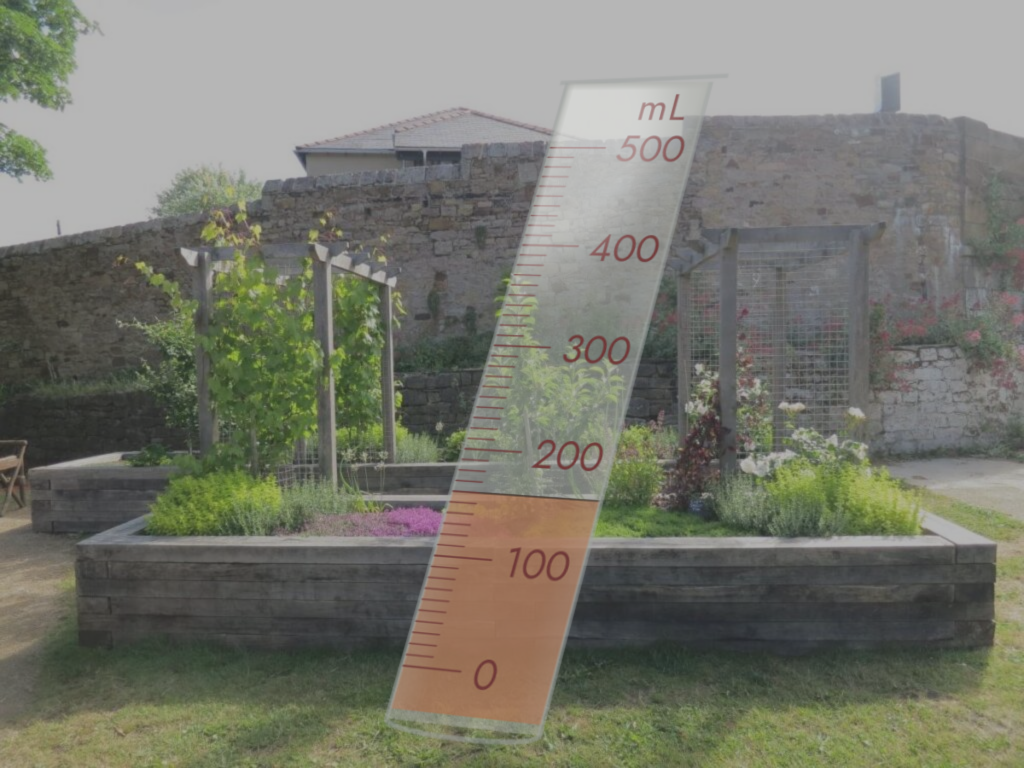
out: **160** mL
